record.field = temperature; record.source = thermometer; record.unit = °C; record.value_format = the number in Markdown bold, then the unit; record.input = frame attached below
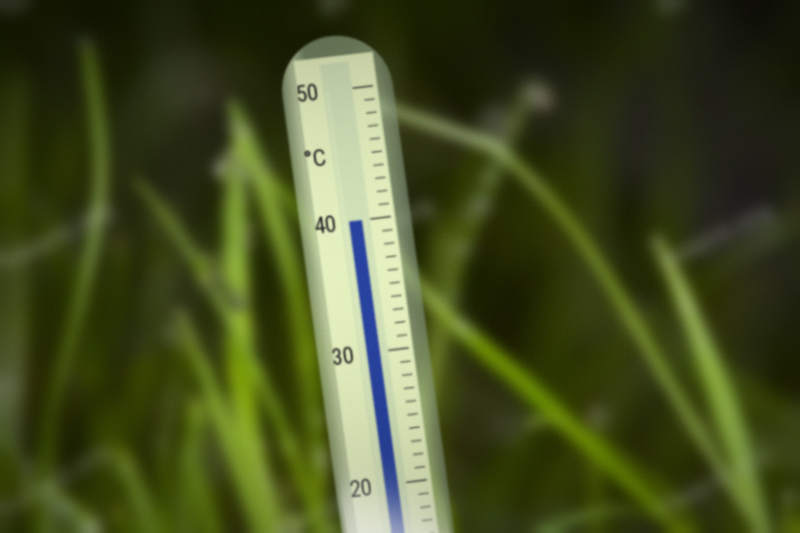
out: **40** °C
